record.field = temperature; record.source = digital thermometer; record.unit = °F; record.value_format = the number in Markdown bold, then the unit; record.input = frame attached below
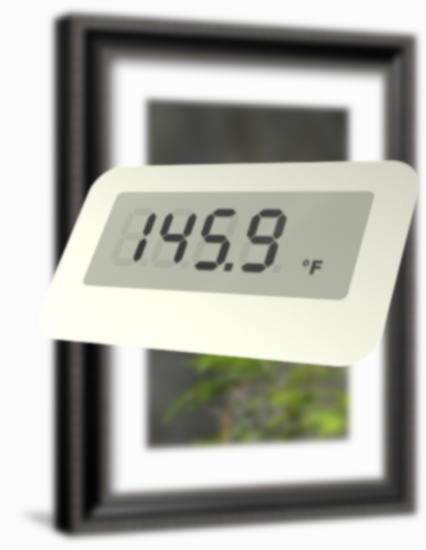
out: **145.9** °F
